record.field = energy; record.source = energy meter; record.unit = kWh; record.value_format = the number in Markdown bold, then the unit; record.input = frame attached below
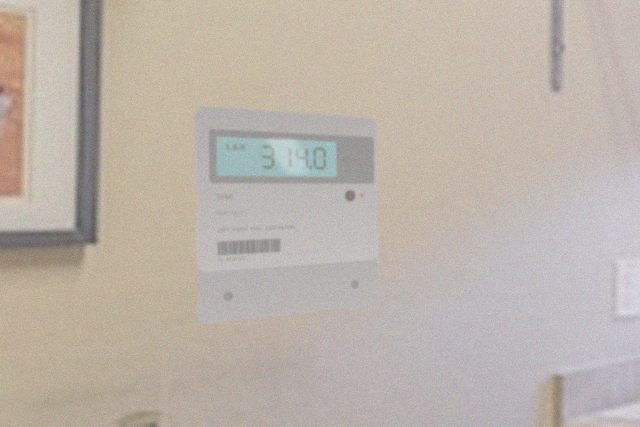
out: **314.0** kWh
